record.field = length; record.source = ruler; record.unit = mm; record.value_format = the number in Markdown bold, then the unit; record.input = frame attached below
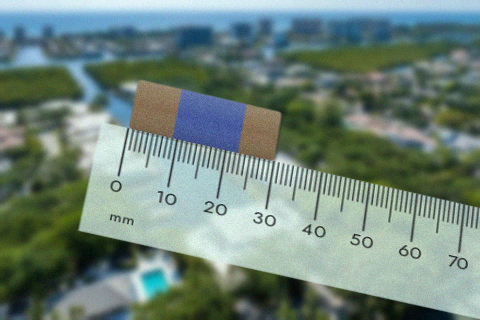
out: **30** mm
